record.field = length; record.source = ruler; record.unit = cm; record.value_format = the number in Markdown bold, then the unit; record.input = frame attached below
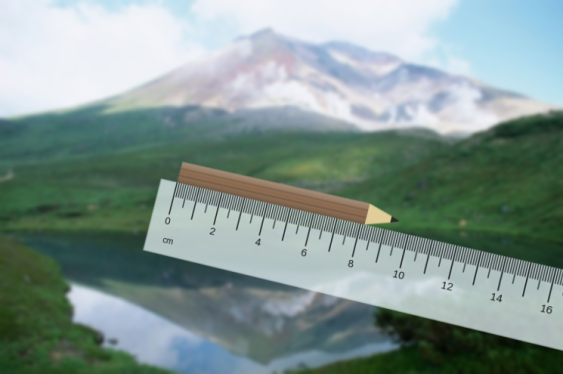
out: **9.5** cm
